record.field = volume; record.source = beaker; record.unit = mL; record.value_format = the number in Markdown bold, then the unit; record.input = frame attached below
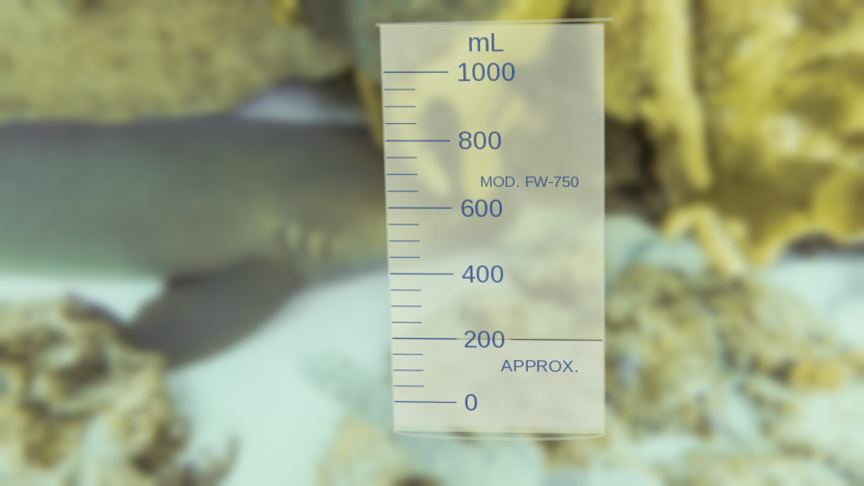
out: **200** mL
